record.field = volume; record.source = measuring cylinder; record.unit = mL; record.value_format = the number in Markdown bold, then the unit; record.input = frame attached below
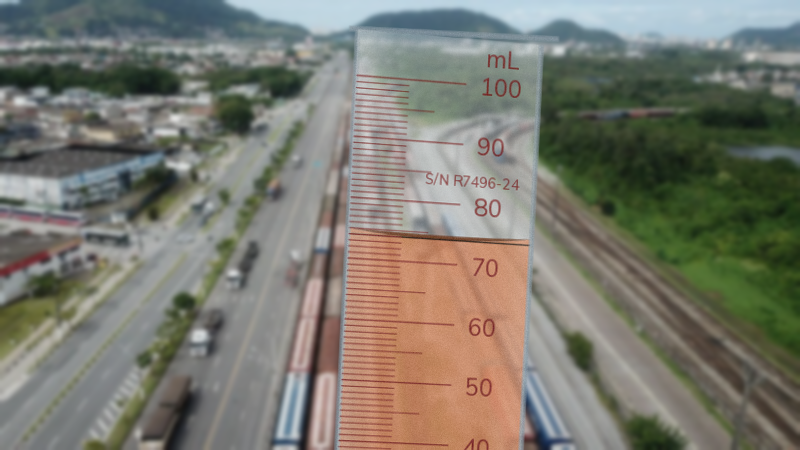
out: **74** mL
